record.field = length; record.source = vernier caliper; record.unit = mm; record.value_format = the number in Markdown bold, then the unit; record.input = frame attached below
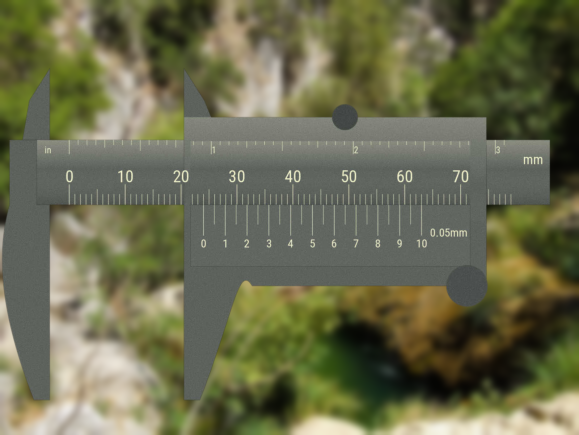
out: **24.0** mm
